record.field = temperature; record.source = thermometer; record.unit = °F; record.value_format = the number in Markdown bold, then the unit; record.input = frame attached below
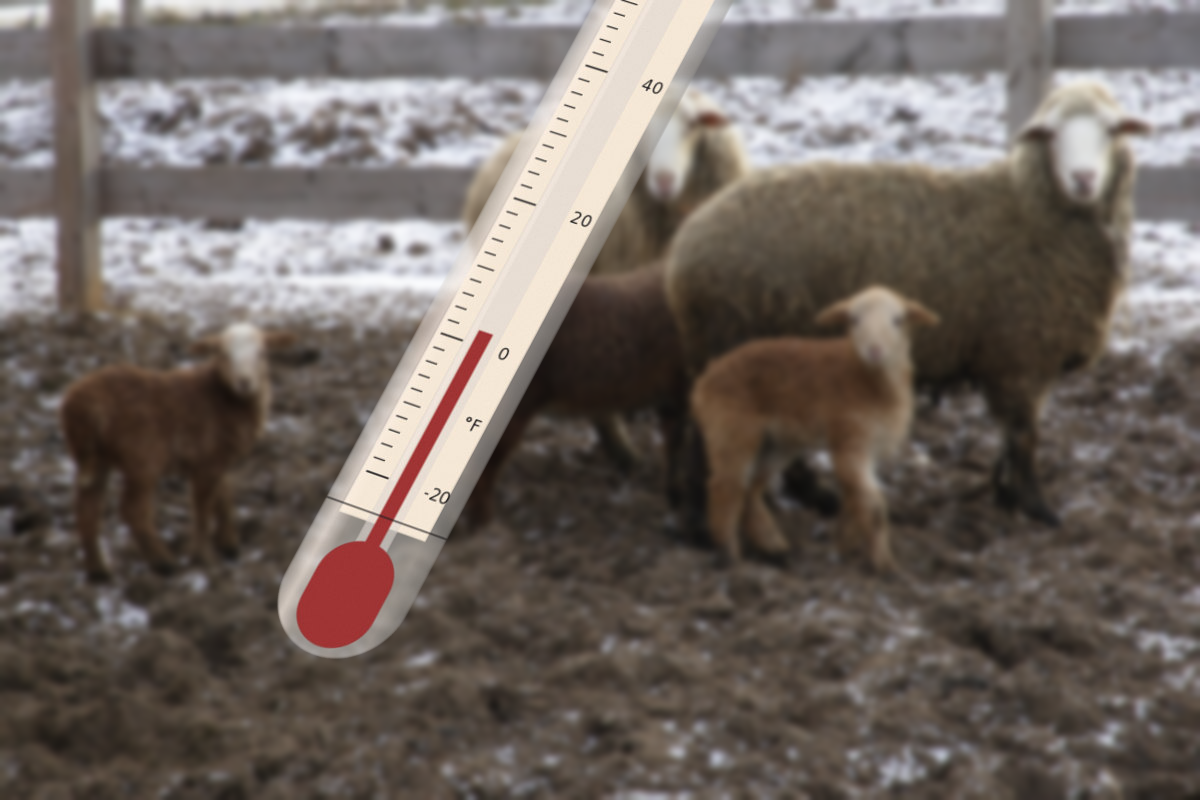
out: **2** °F
